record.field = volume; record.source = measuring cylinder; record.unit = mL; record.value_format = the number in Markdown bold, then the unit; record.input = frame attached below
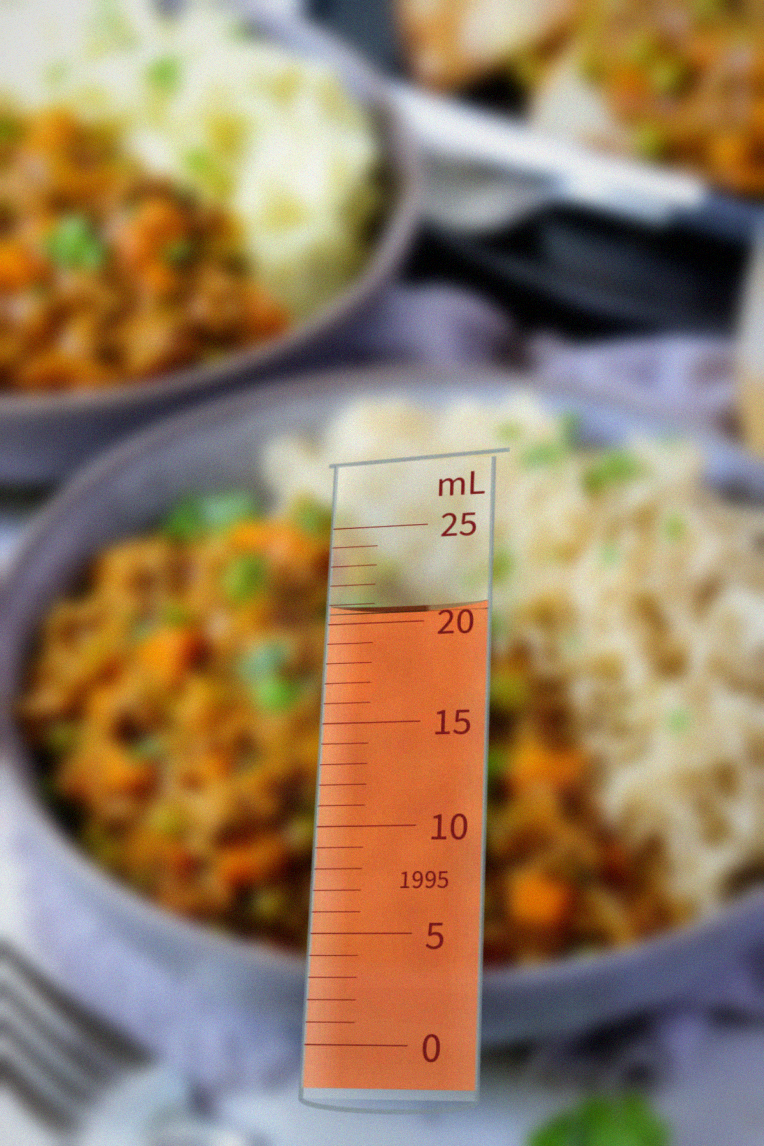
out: **20.5** mL
